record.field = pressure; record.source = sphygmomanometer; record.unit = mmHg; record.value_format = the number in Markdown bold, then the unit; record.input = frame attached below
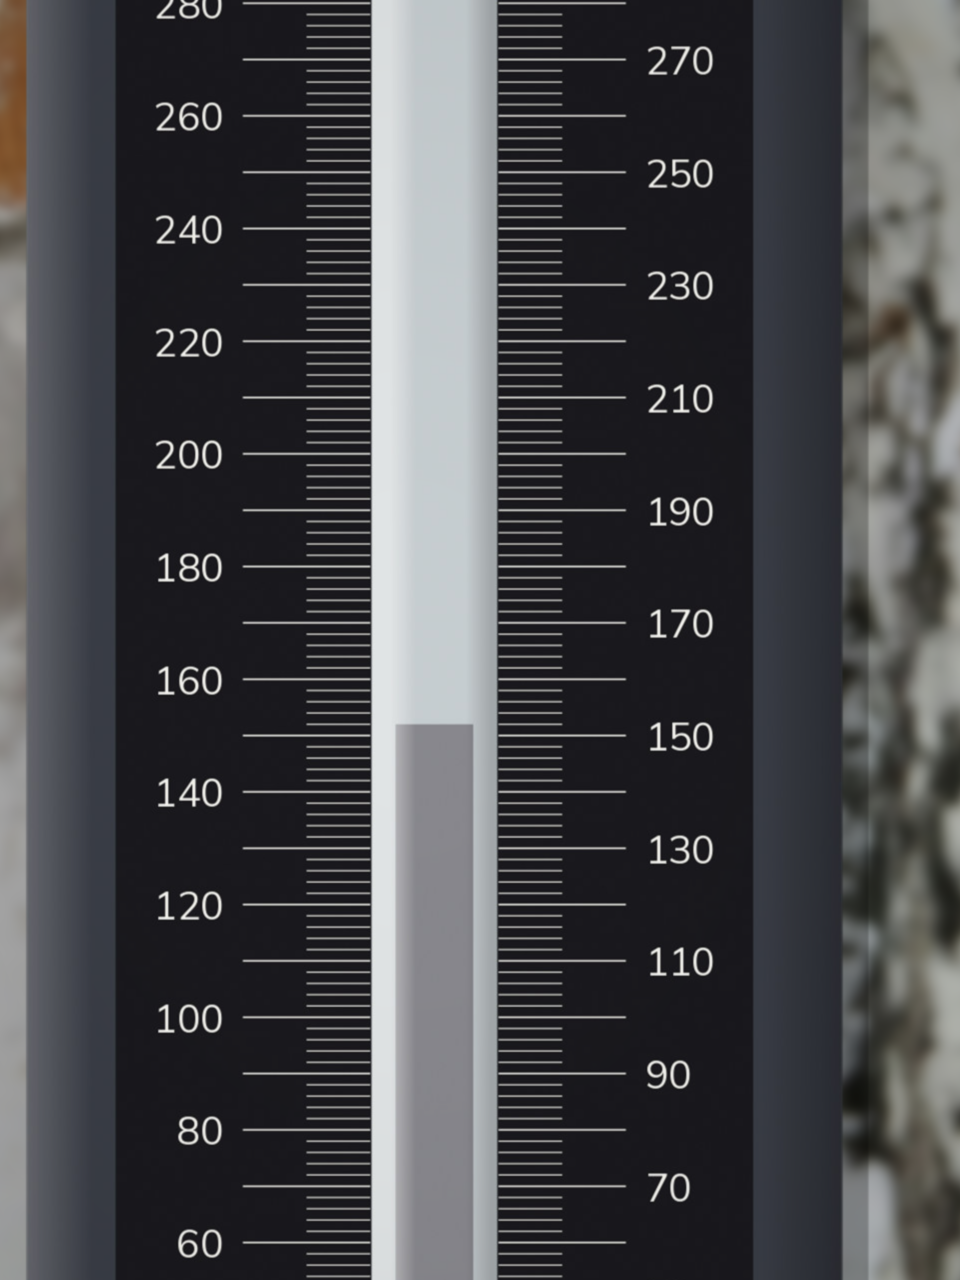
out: **152** mmHg
